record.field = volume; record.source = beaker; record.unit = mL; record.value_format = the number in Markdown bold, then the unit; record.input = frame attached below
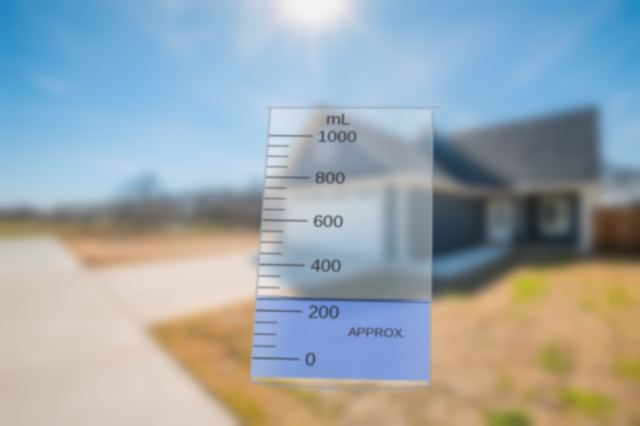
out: **250** mL
